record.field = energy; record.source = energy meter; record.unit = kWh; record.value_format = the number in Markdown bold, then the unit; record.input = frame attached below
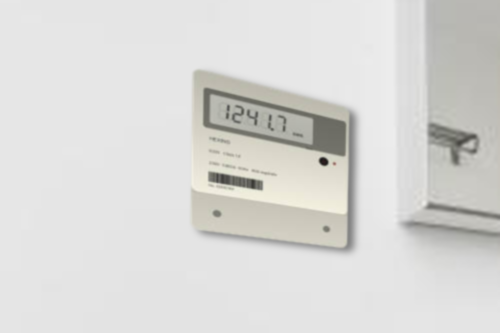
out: **1241.7** kWh
